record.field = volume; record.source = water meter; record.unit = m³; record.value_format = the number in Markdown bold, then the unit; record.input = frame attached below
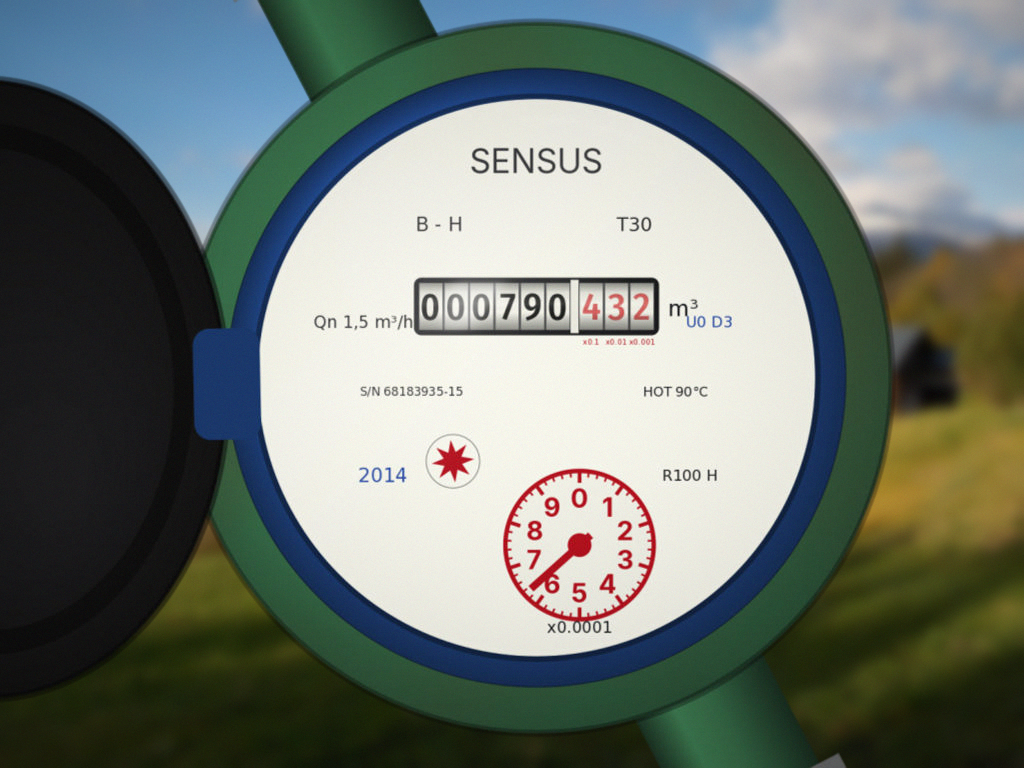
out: **790.4326** m³
